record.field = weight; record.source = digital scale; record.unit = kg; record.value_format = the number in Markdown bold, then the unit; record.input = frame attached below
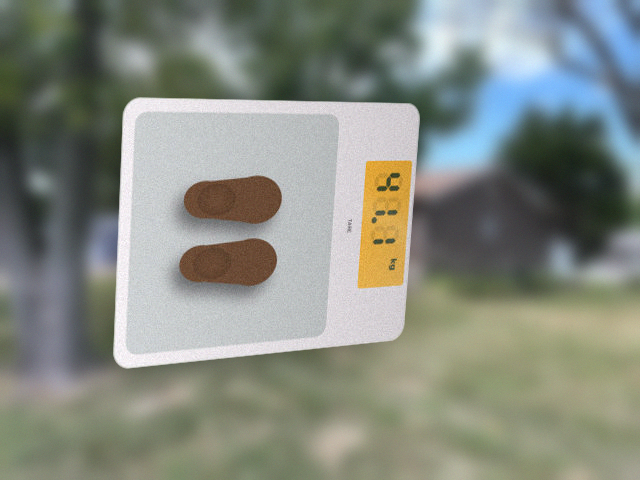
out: **41.1** kg
